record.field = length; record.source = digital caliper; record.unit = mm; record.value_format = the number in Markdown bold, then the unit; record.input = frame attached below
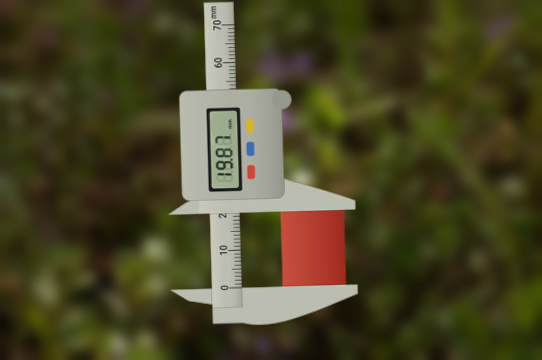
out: **19.87** mm
